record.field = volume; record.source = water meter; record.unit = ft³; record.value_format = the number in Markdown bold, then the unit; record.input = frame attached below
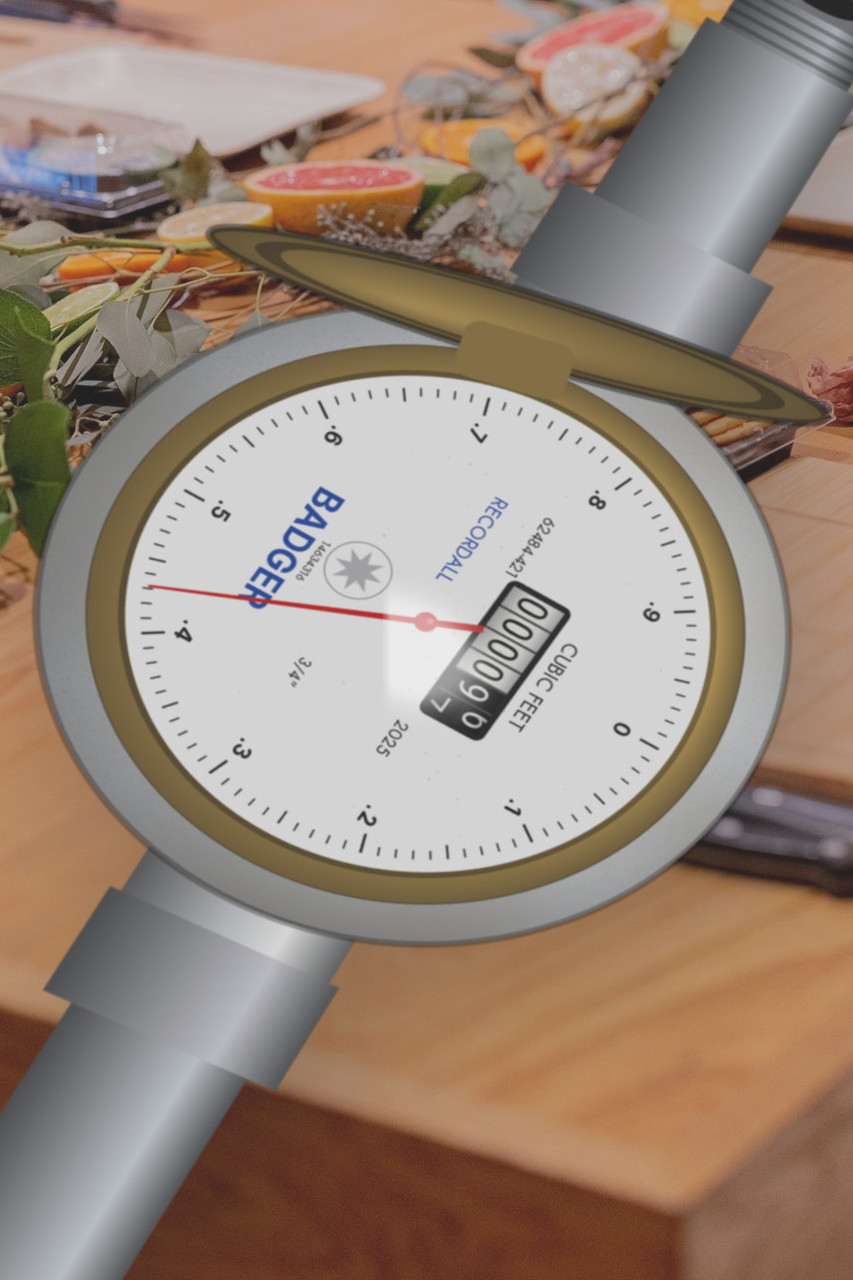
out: **96.43** ft³
